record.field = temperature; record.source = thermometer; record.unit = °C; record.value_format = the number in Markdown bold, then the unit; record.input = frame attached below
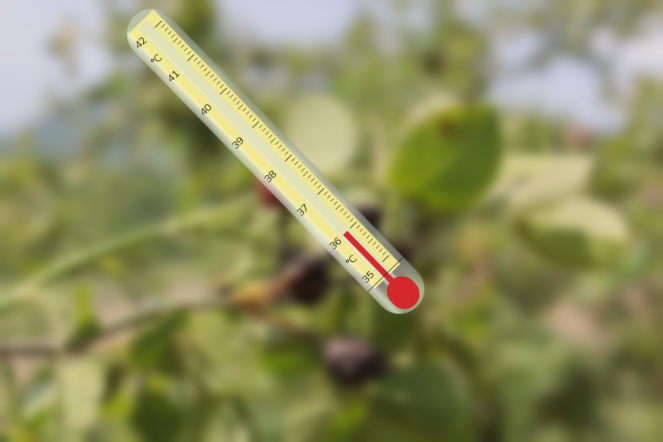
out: **36** °C
